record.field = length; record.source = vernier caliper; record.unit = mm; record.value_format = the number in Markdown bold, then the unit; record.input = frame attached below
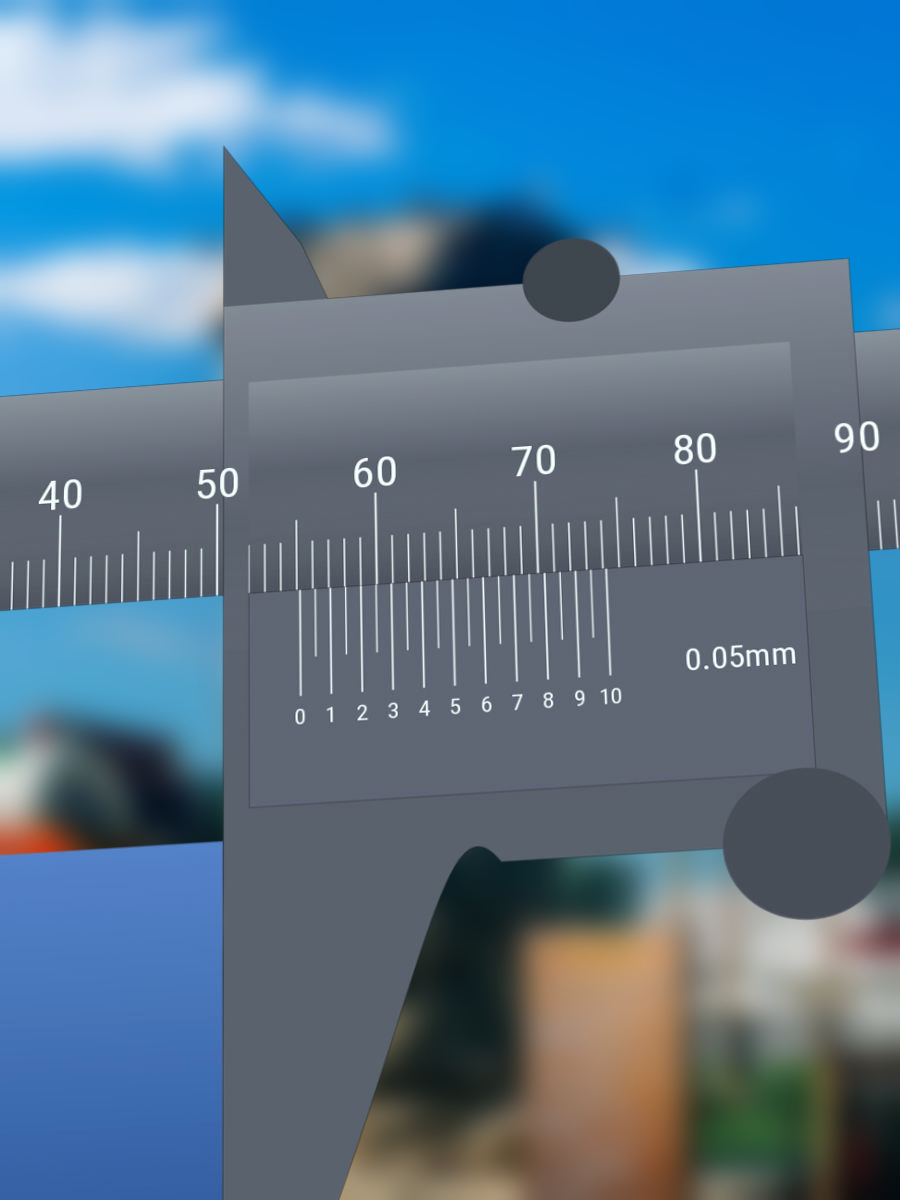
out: **55.2** mm
